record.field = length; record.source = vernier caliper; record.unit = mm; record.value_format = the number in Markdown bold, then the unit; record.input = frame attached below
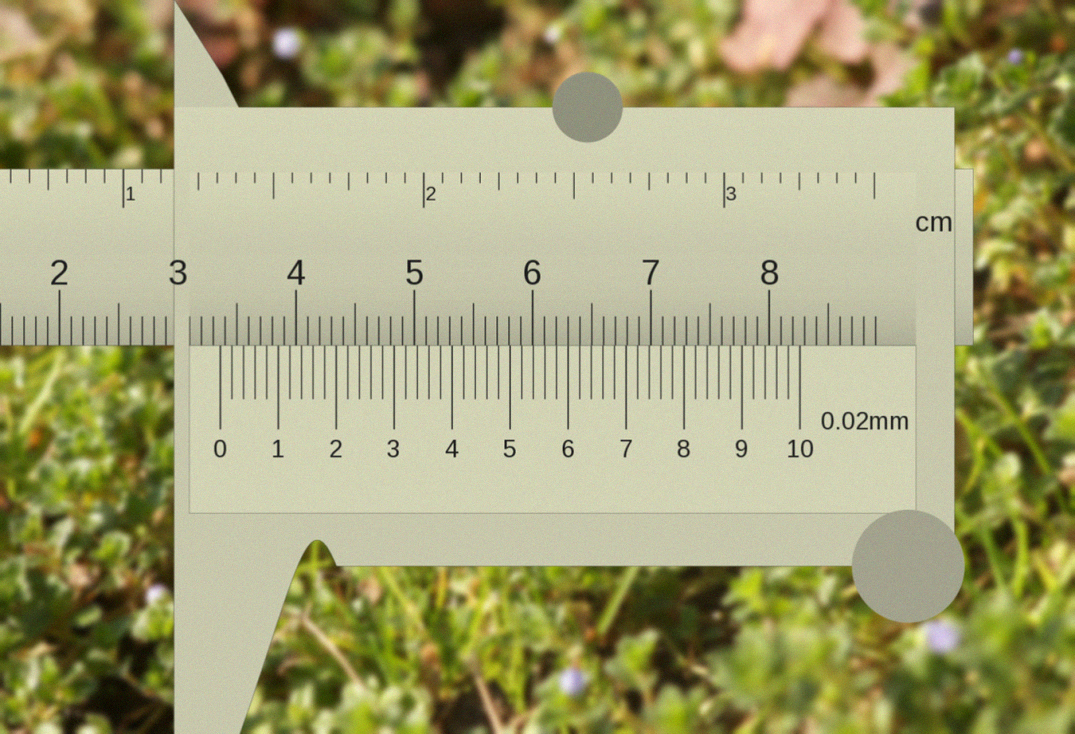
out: **33.6** mm
